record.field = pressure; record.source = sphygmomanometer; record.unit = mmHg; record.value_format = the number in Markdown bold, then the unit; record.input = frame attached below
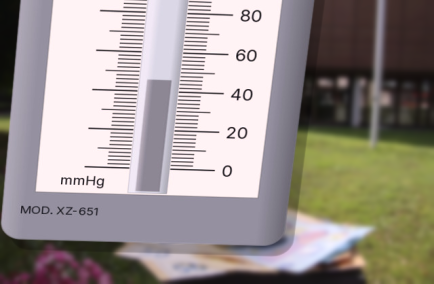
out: **46** mmHg
